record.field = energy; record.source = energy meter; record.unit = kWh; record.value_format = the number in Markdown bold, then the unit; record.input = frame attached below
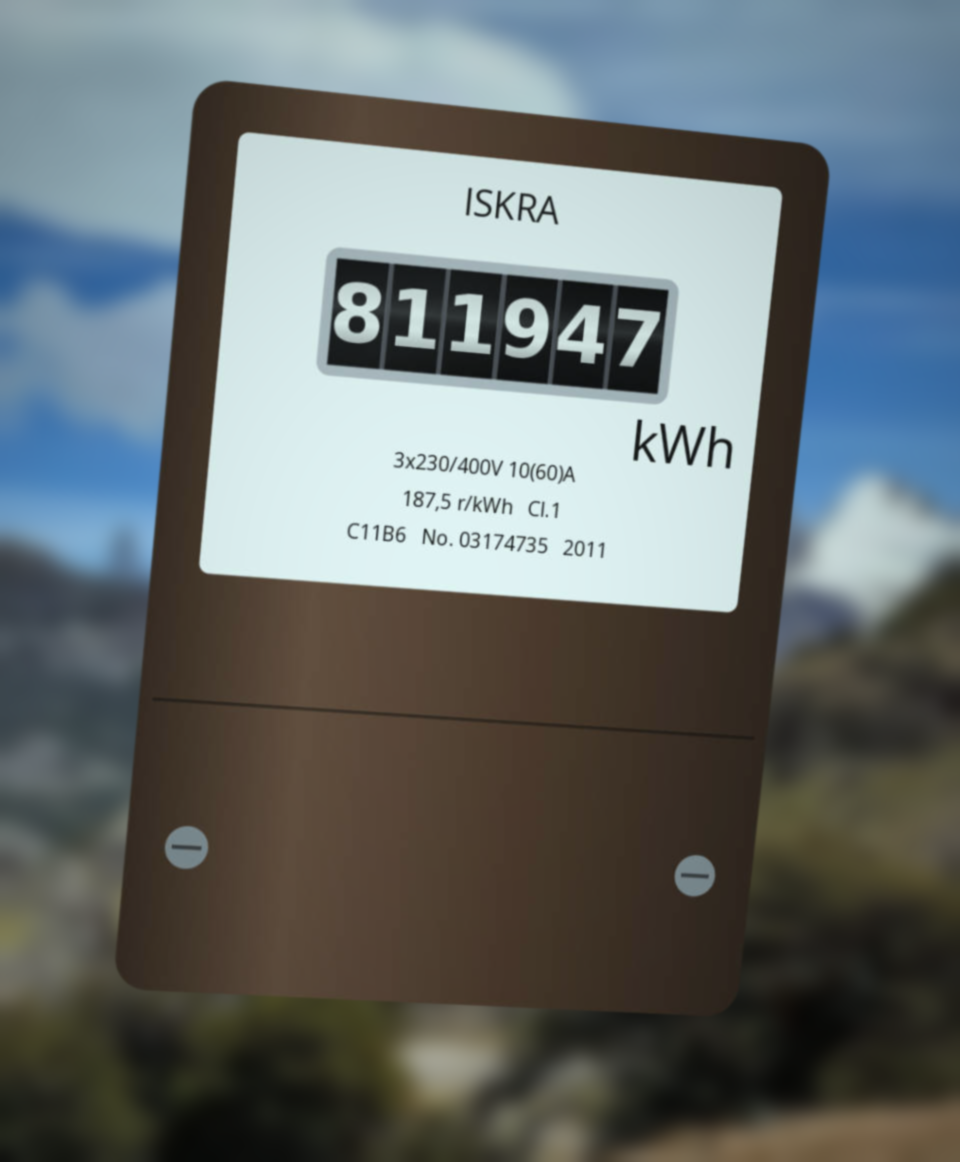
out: **811947** kWh
